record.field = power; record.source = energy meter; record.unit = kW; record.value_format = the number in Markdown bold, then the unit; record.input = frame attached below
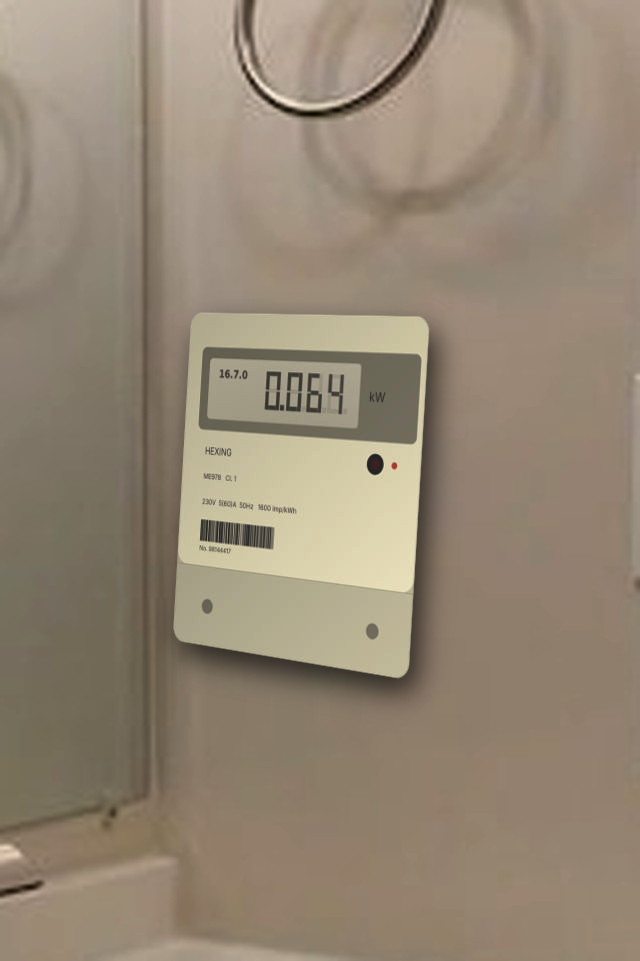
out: **0.064** kW
